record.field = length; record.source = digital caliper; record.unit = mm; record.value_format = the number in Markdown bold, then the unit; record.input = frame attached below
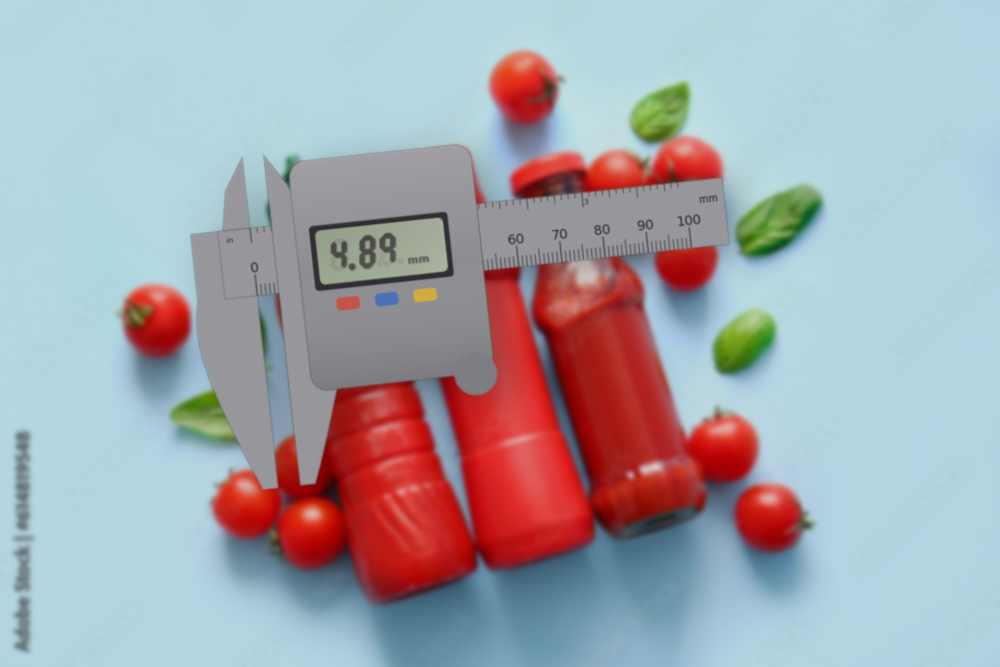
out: **4.89** mm
